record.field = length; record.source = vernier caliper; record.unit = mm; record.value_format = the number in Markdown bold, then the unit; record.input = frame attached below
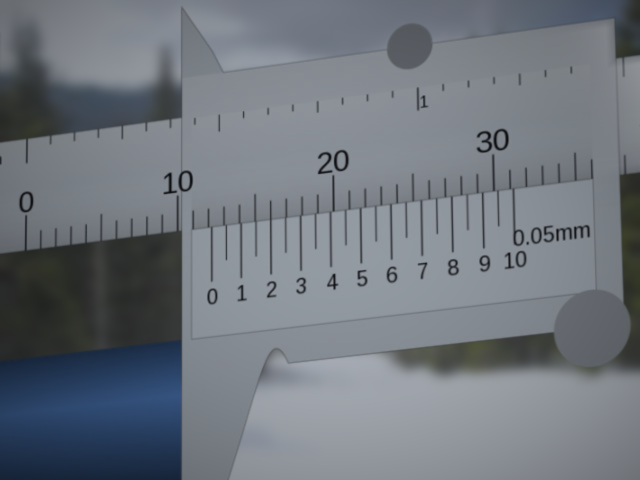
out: **12.2** mm
